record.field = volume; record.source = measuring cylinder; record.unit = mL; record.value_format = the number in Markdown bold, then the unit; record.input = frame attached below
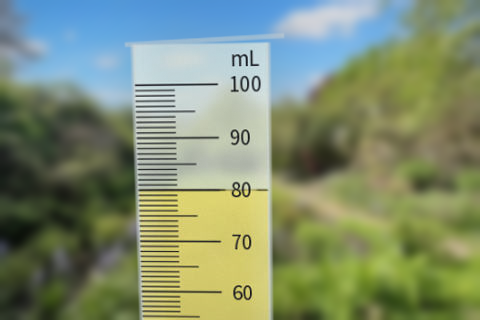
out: **80** mL
